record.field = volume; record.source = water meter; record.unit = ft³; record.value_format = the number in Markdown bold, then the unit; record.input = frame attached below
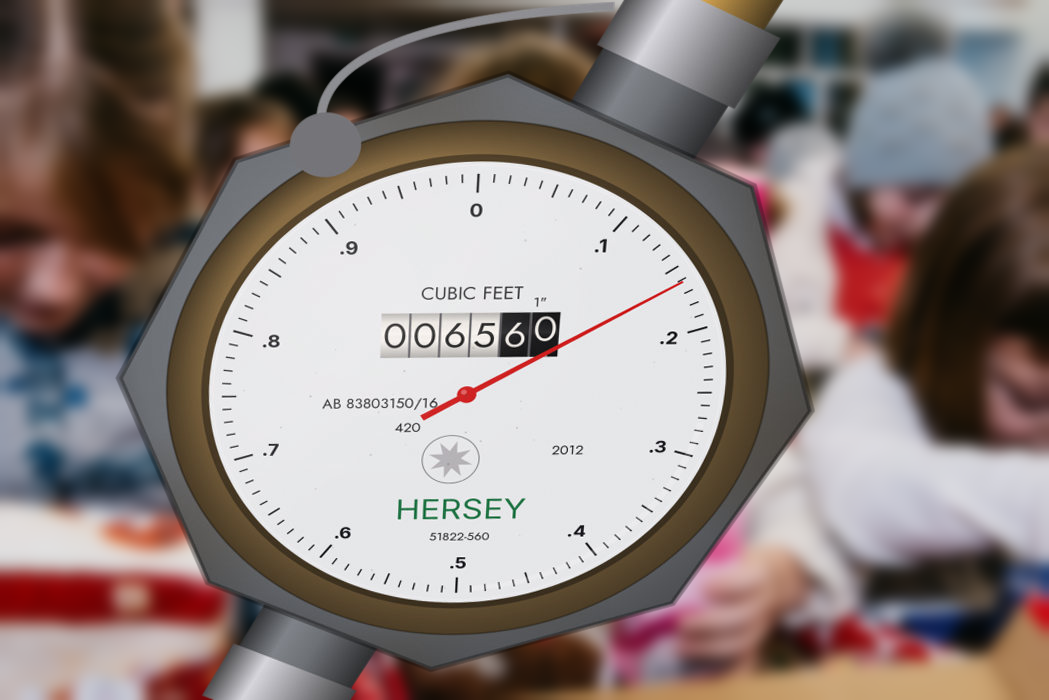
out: **6560.16** ft³
